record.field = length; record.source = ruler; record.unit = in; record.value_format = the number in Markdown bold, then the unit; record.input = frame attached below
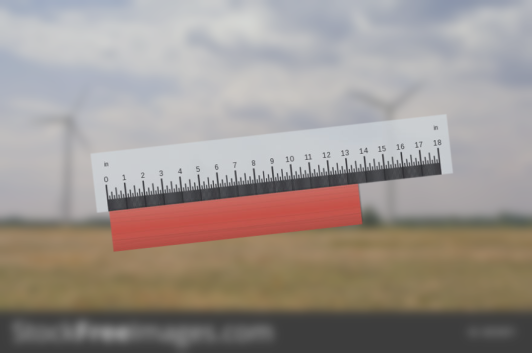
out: **13.5** in
